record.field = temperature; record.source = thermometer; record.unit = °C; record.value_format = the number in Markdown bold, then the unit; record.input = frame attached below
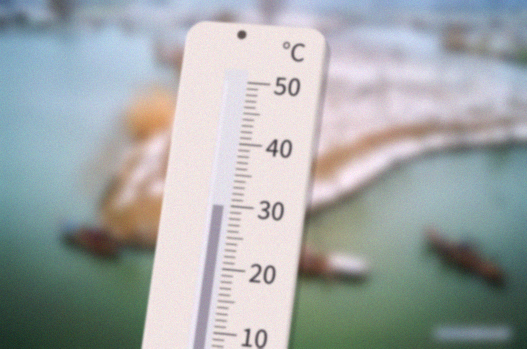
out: **30** °C
